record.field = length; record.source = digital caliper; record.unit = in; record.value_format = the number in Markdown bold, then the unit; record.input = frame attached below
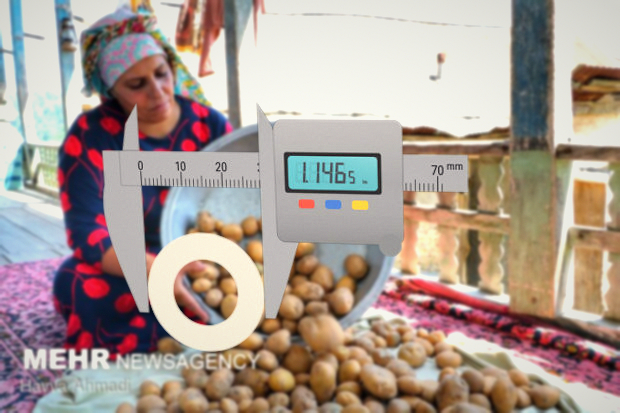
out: **1.1465** in
